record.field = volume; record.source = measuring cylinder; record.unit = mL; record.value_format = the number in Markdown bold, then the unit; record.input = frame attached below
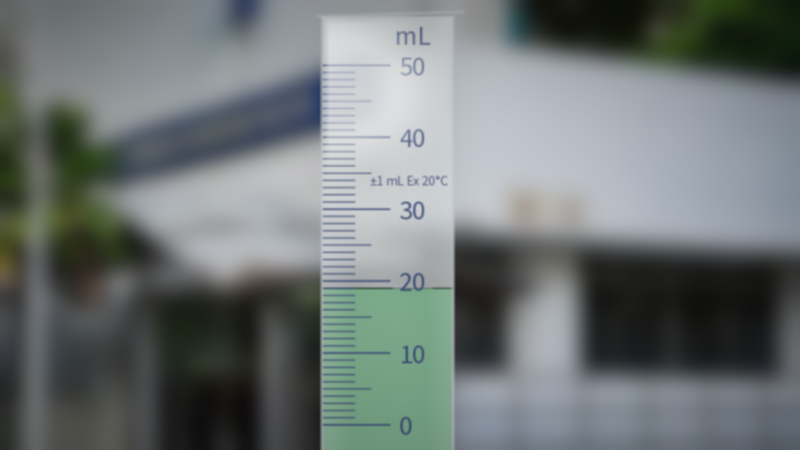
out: **19** mL
